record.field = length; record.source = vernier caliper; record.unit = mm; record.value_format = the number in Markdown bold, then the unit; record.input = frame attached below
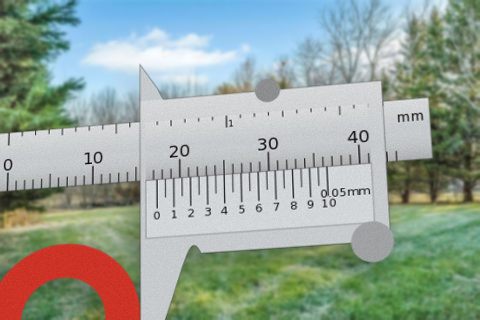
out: **17.4** mm
